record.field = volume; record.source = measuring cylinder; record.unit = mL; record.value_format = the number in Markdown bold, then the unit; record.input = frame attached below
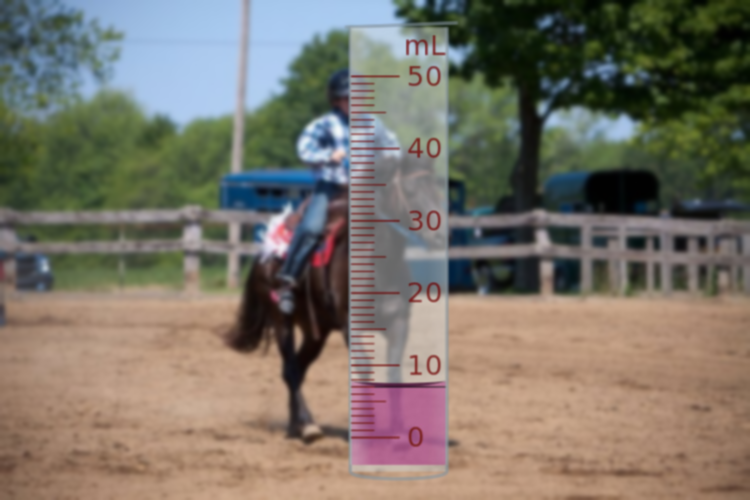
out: **7** mL
